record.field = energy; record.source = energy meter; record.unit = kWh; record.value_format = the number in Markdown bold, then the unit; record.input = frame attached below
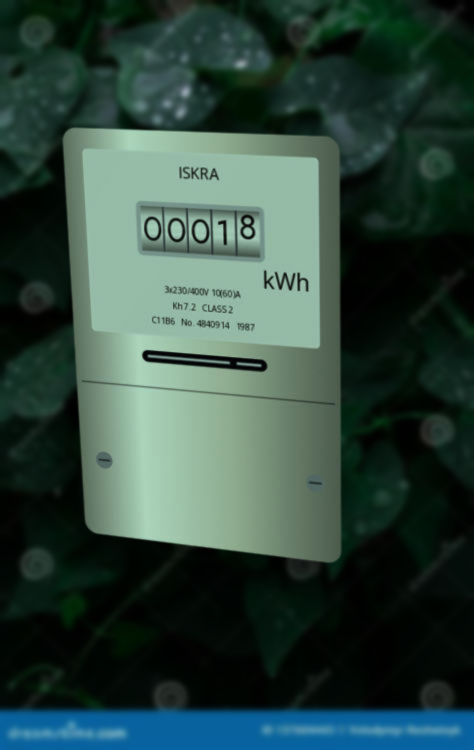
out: **18** kWh
